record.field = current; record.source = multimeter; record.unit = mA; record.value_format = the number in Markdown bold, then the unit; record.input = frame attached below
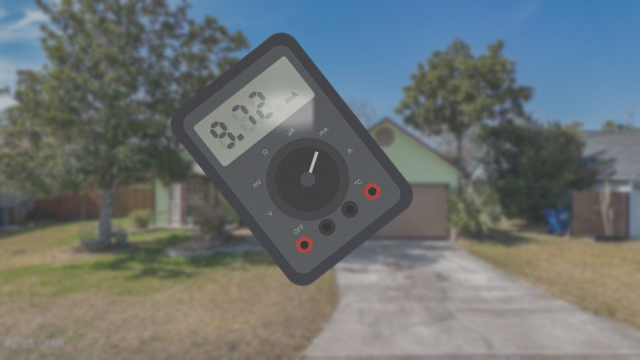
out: **9.72** mA
